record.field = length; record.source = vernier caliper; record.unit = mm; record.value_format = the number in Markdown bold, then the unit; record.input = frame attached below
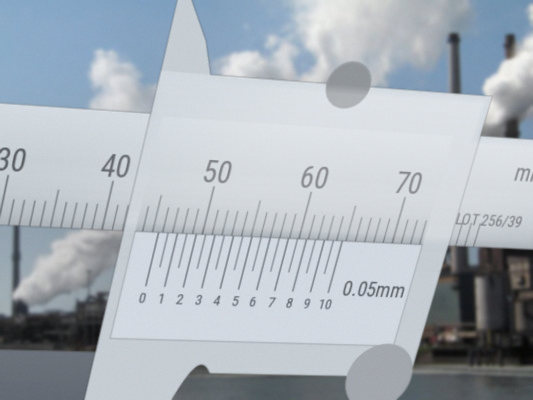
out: **45.6** mm
